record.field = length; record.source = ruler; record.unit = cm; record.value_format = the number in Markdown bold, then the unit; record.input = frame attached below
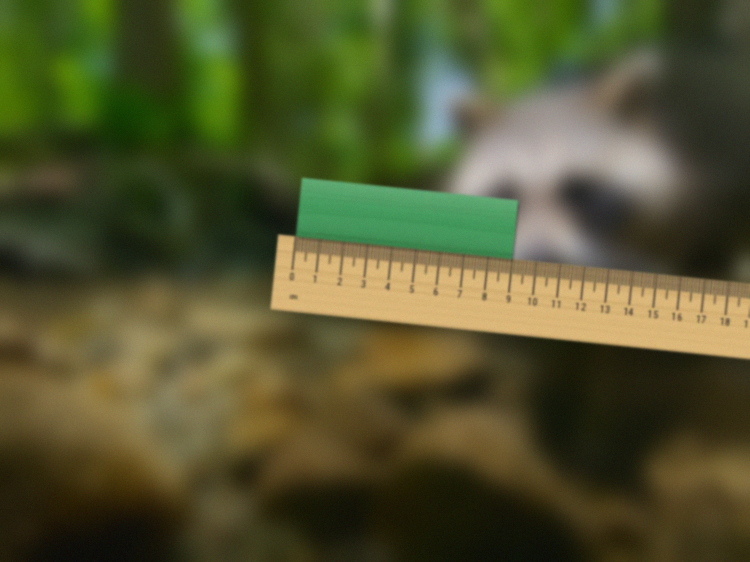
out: **9** cm
